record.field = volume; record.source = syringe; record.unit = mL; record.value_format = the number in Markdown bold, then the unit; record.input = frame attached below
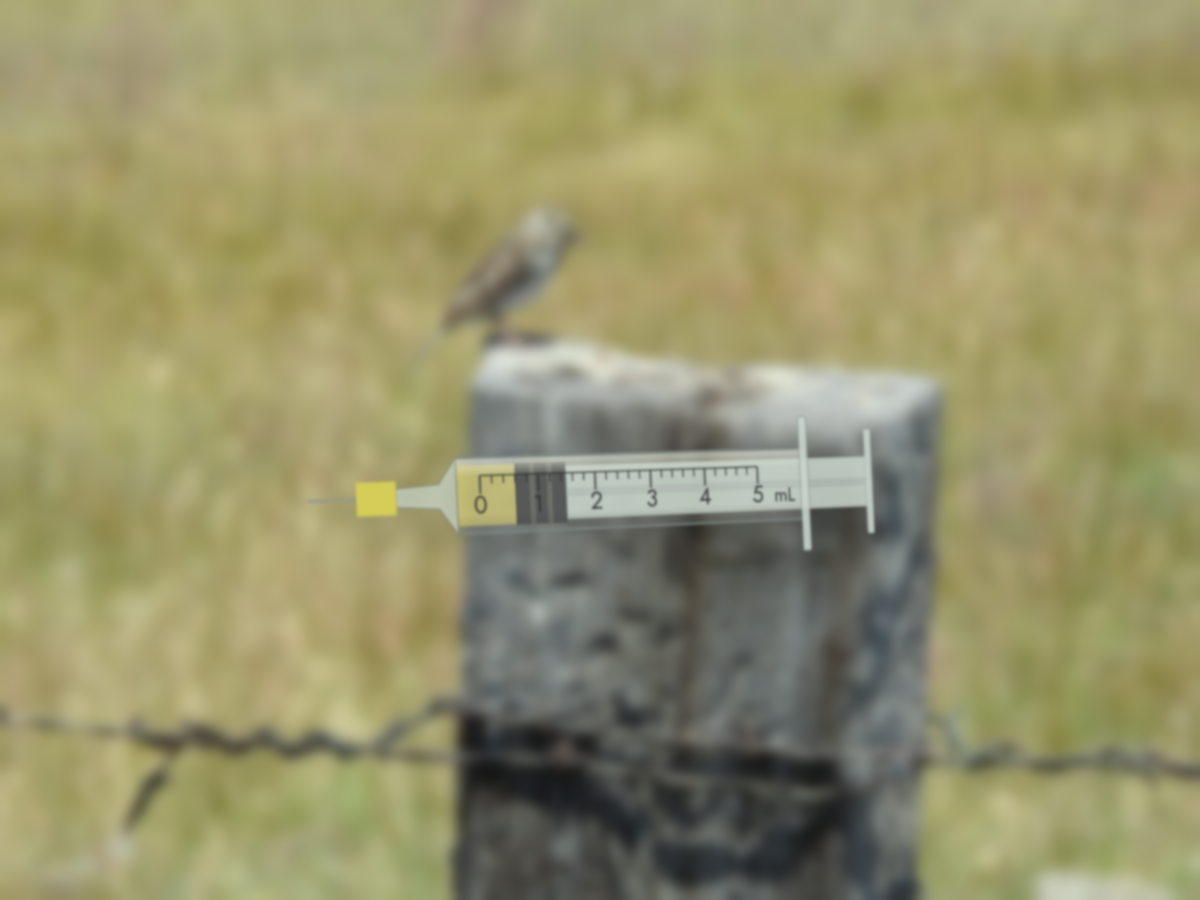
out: **0.6** mL
